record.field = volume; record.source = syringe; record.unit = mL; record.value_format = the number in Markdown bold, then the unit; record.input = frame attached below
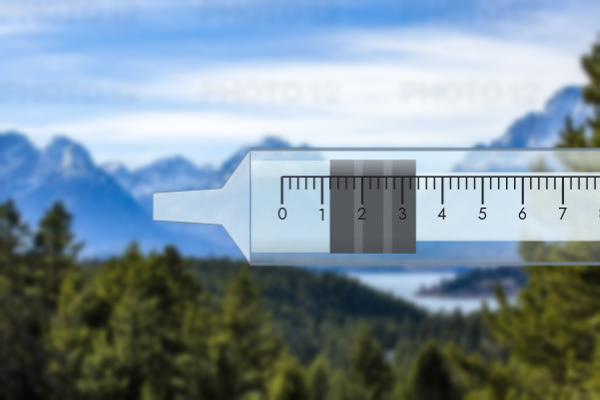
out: **1.2** mL
